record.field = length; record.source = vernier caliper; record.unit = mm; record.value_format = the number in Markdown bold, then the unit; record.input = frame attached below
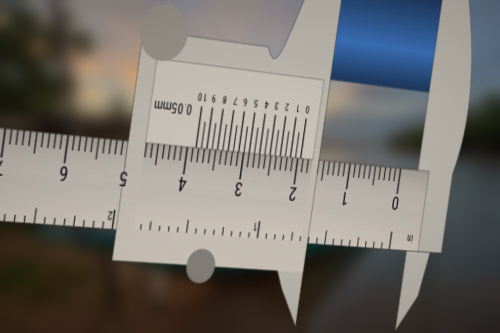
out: **19.5** mm
